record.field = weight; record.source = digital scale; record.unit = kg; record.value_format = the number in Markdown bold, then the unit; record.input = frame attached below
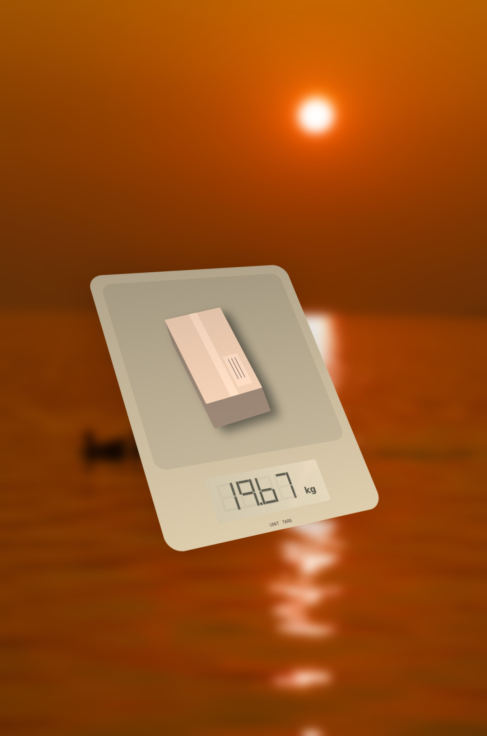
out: **19.67** kg
